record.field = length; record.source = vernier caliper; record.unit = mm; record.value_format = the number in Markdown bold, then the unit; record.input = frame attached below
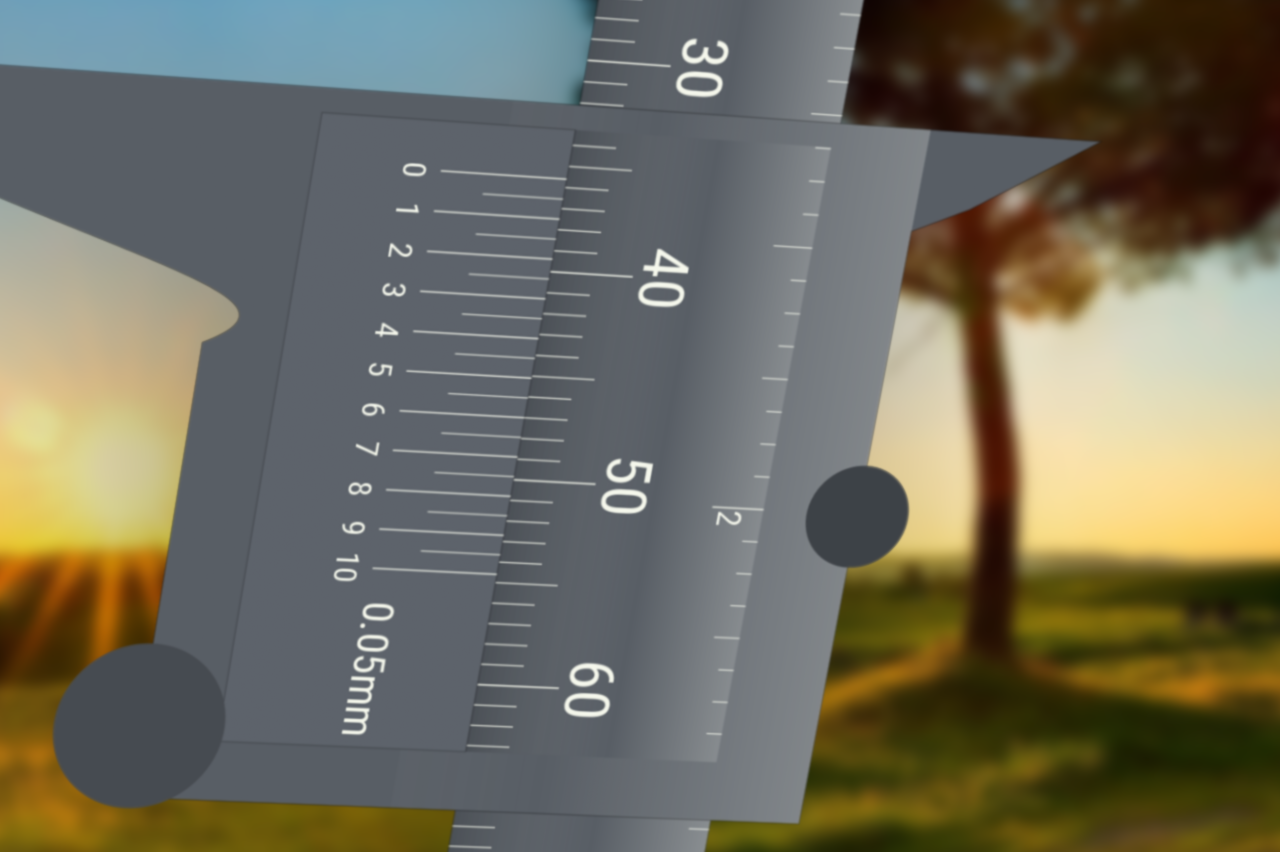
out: **35.6** mm
